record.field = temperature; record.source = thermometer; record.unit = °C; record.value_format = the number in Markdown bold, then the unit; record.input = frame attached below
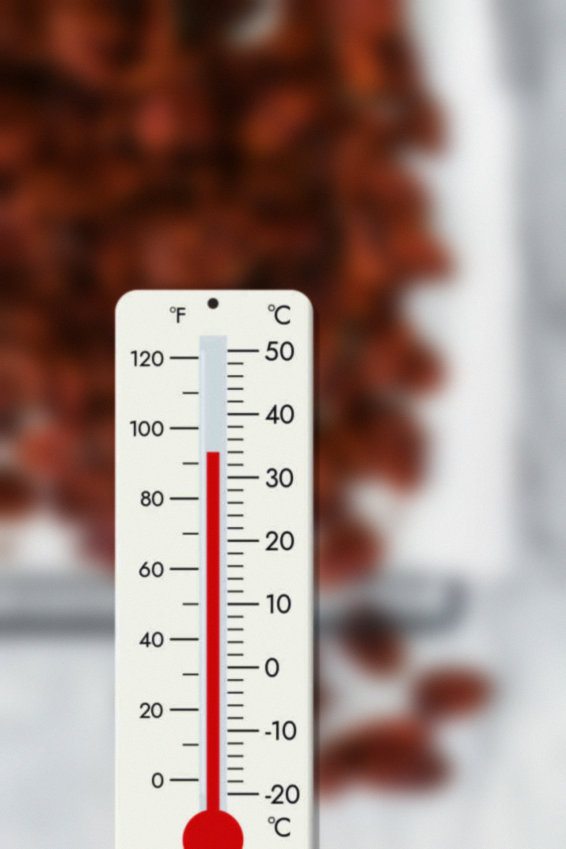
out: **34** °C
